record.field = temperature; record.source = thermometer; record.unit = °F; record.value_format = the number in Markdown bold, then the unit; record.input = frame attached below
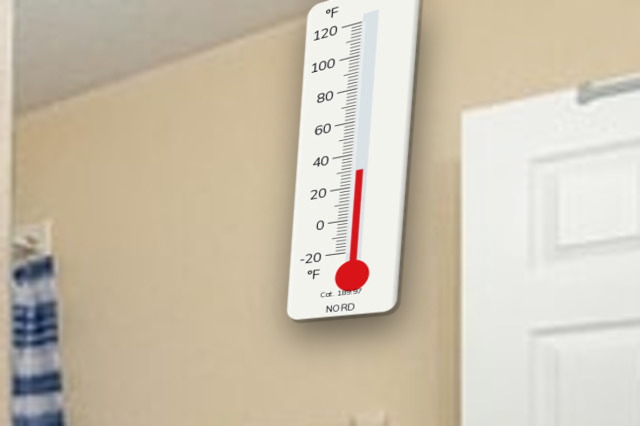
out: **30** °F
